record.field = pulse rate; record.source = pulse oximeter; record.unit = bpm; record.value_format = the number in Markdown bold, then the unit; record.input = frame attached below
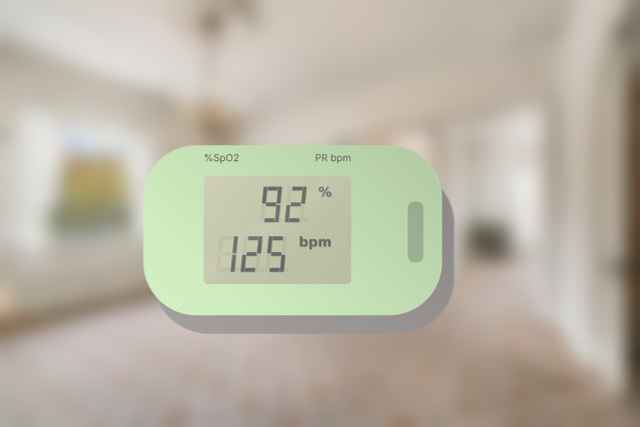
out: **125** bpm
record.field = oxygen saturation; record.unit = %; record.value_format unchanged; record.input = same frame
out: **92** %
